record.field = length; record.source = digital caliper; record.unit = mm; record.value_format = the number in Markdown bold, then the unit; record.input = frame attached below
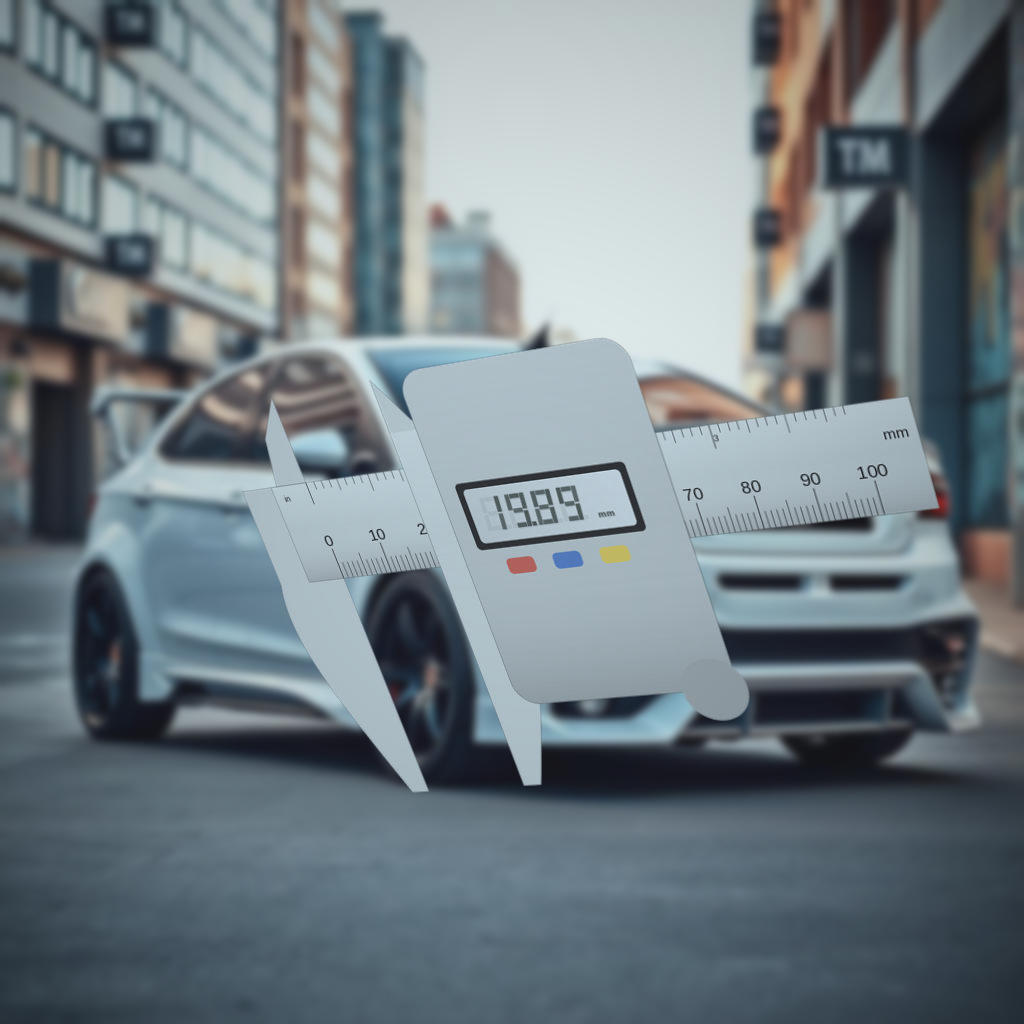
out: **19.89** mm
